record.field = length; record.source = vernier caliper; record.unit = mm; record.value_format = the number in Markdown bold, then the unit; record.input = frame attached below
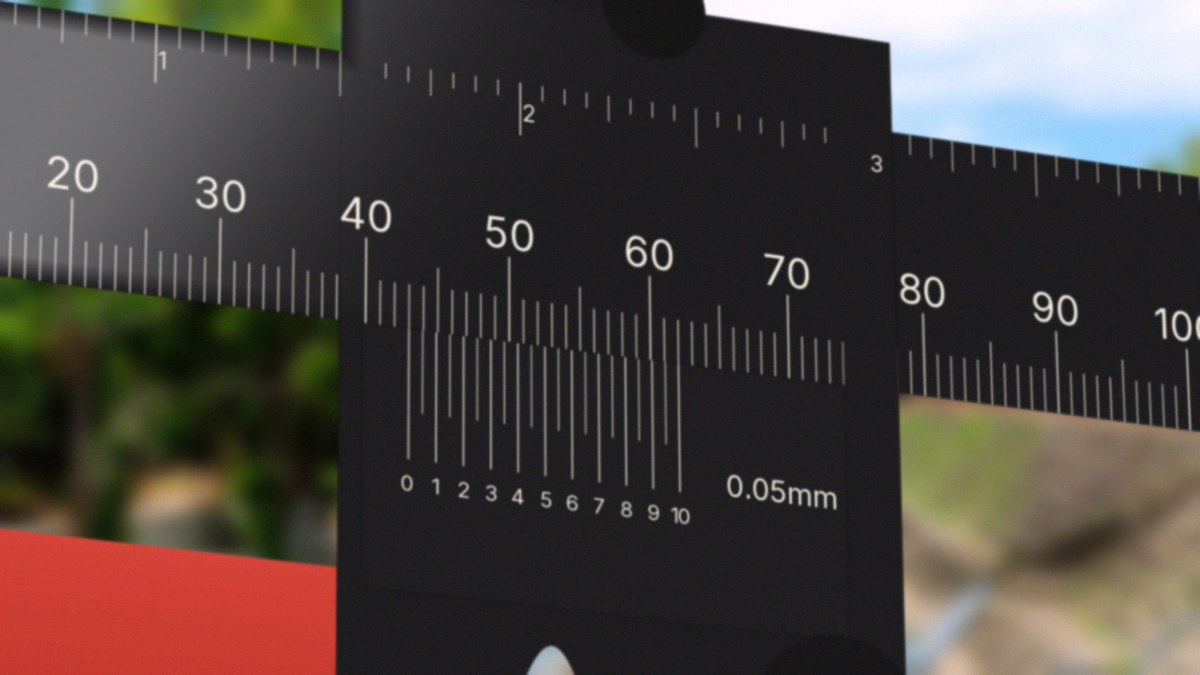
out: **43.0** mm
